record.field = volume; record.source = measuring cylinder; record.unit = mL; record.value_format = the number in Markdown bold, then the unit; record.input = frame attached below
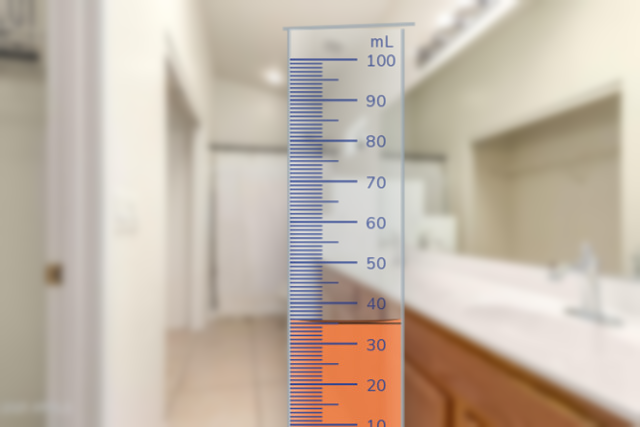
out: **35** mL
